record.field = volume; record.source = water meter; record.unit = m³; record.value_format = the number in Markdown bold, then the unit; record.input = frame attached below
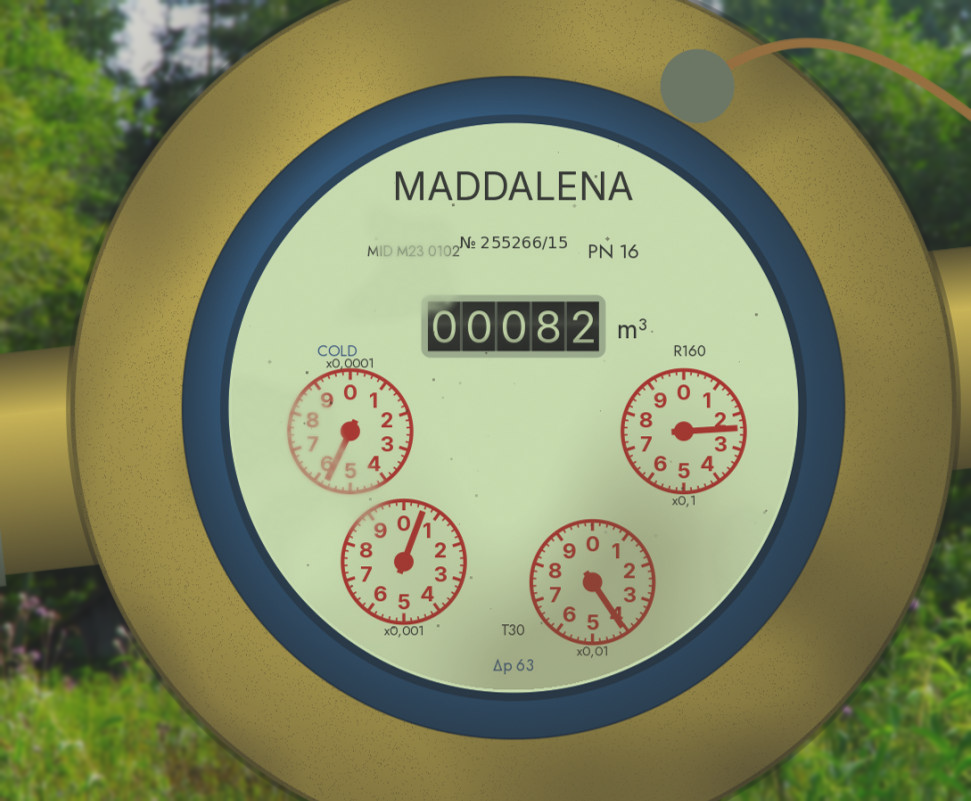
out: **82.2405** m³
